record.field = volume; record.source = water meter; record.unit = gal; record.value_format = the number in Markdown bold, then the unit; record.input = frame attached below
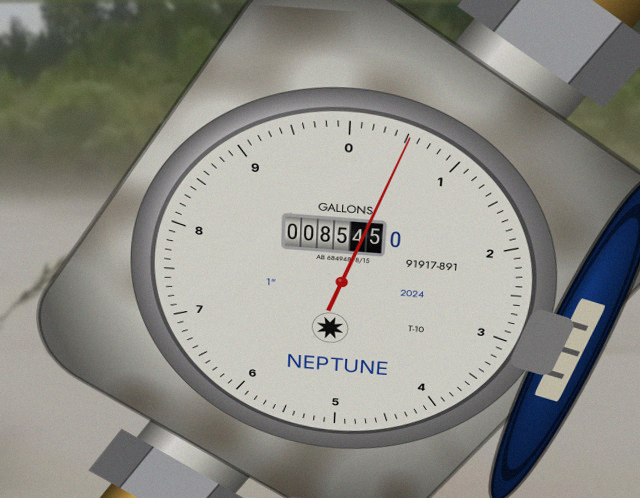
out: **85450.5** gal
